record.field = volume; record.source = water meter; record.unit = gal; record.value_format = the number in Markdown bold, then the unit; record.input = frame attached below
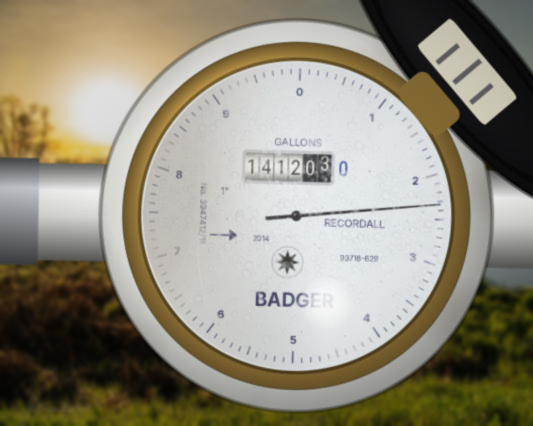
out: **1412032.3** gal
